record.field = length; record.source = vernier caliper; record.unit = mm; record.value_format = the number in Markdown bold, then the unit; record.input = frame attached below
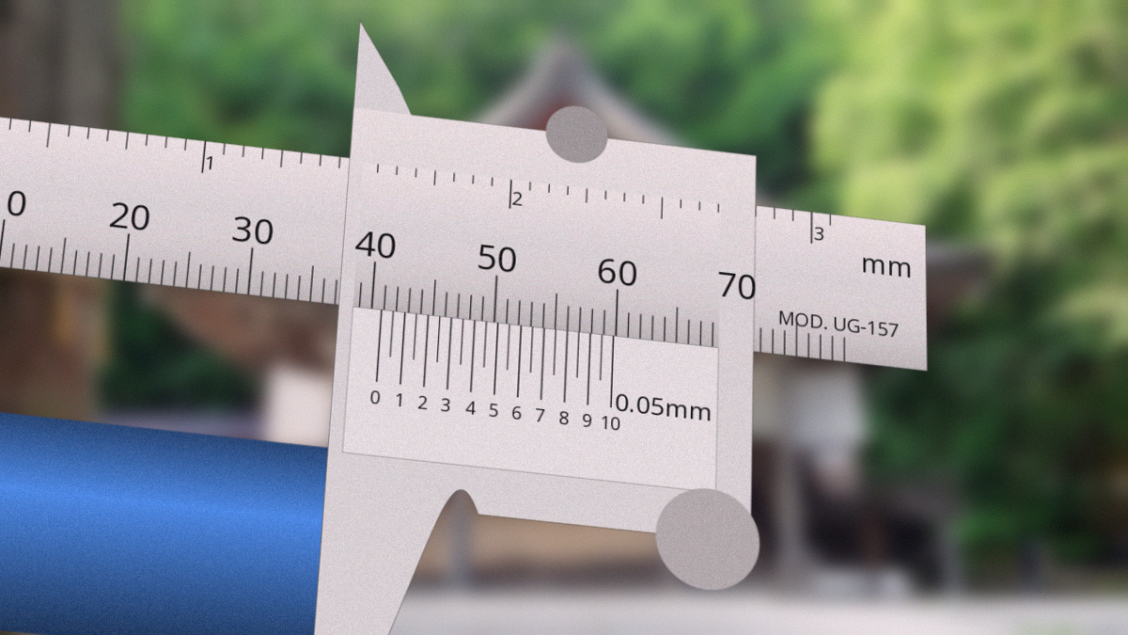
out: **40.8** mm
